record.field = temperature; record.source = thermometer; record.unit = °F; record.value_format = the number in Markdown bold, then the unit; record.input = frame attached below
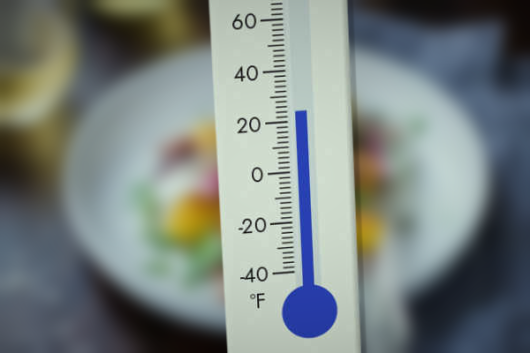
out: **24** °F
